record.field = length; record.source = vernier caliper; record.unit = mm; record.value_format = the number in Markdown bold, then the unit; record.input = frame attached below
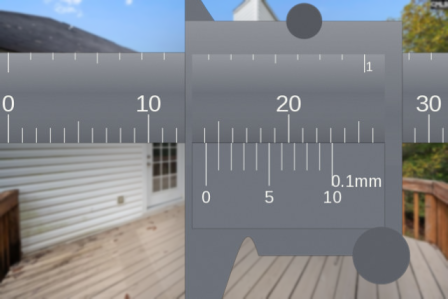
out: **14.1** mm
